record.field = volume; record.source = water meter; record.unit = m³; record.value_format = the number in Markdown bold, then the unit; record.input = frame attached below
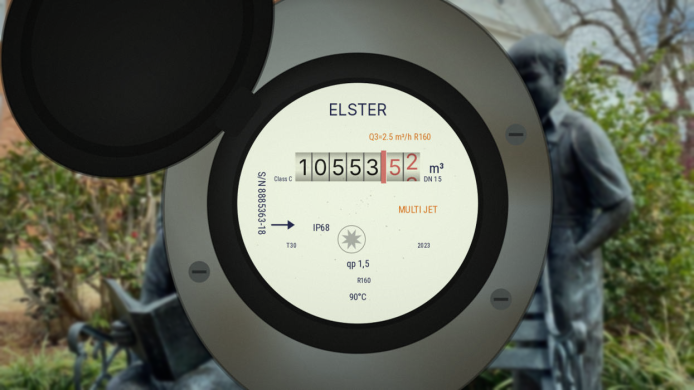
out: **10553.52** m³
